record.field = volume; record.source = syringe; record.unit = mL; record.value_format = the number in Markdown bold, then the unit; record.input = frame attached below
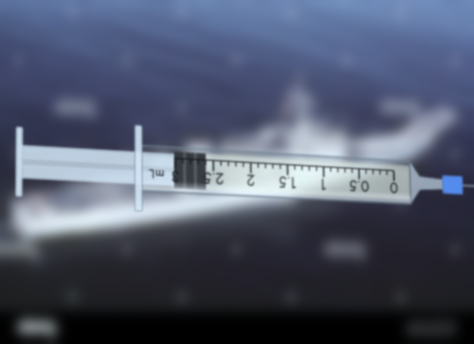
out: **2.6** mL
